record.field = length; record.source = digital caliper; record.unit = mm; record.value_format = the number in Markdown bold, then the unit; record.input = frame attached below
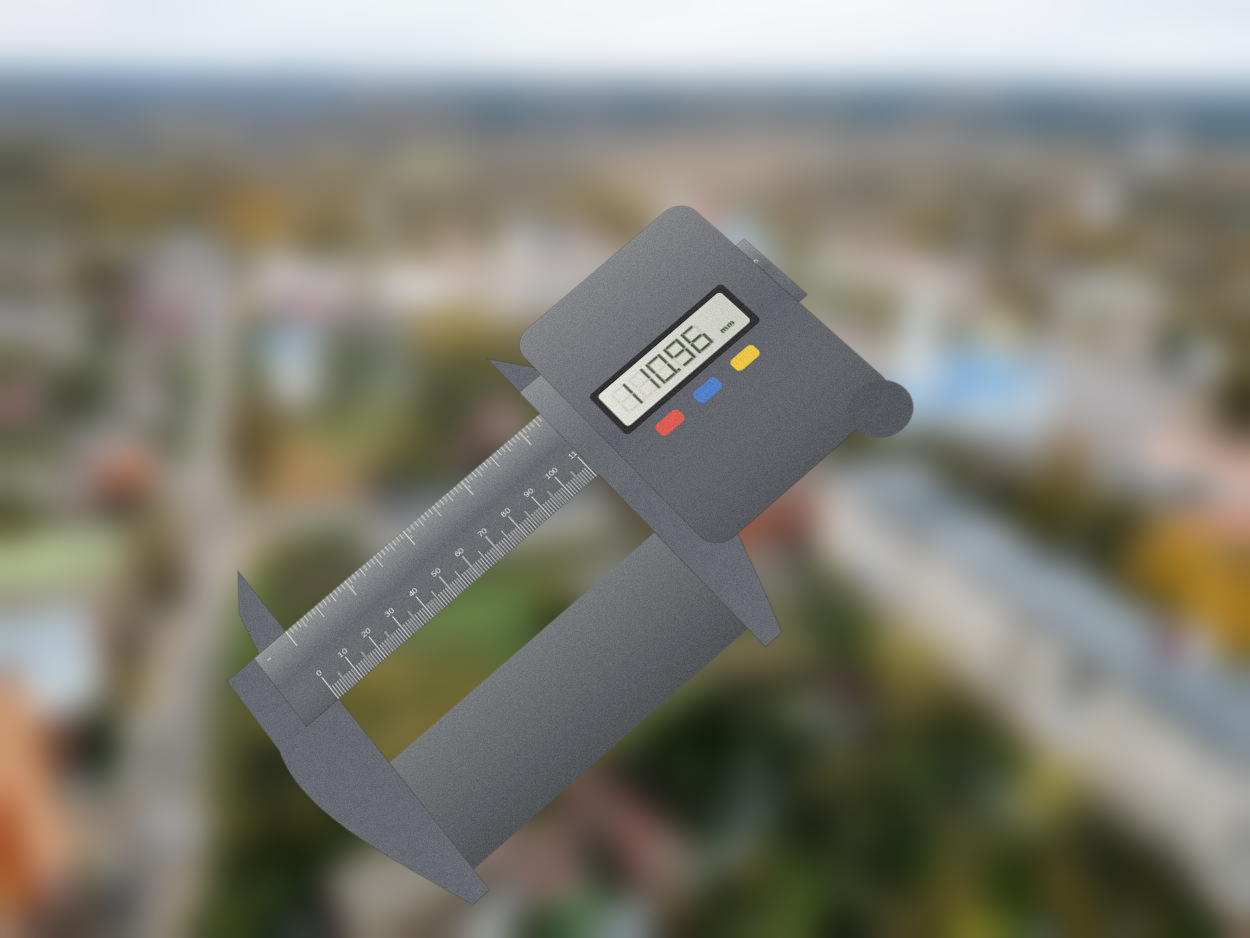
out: **110.96** mm
